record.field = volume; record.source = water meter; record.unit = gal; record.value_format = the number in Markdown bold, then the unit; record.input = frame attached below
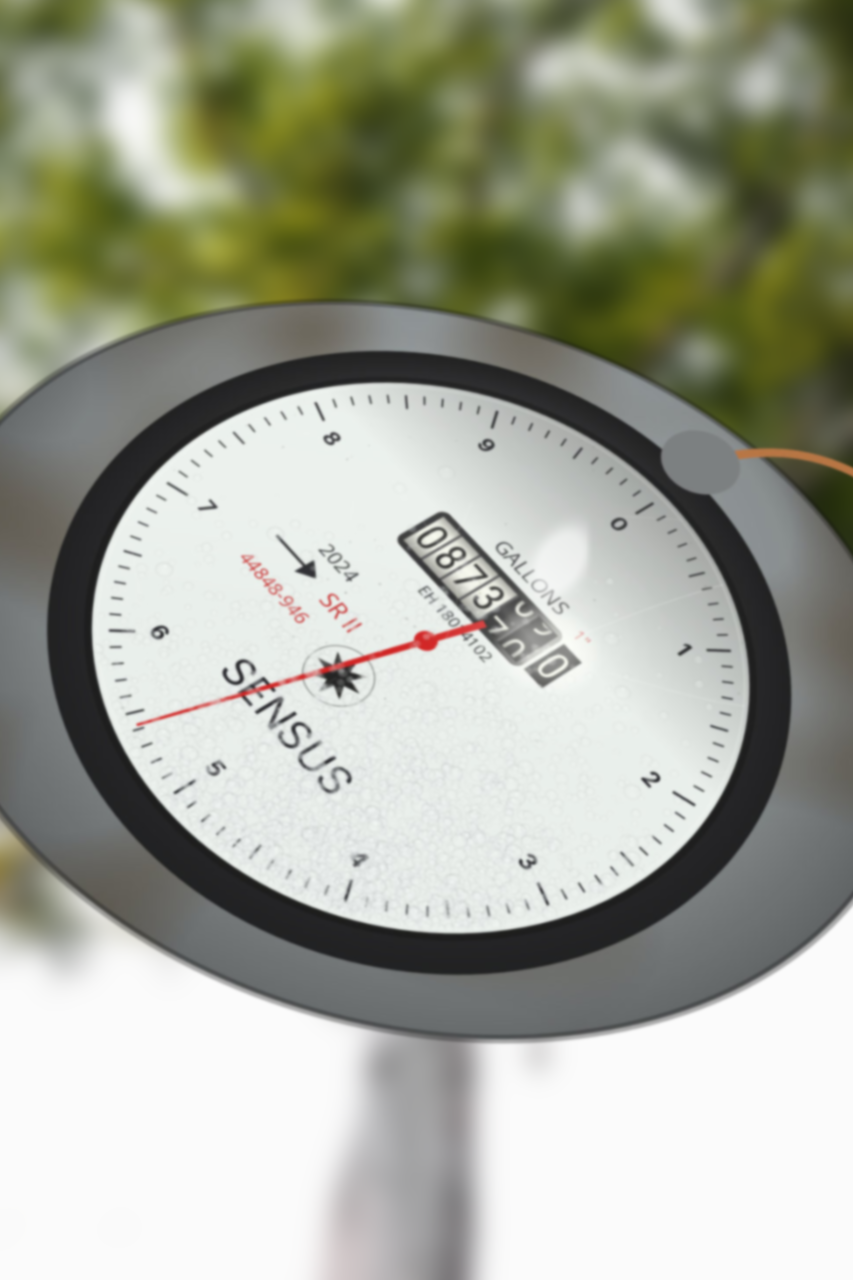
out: **873695.4** gal
